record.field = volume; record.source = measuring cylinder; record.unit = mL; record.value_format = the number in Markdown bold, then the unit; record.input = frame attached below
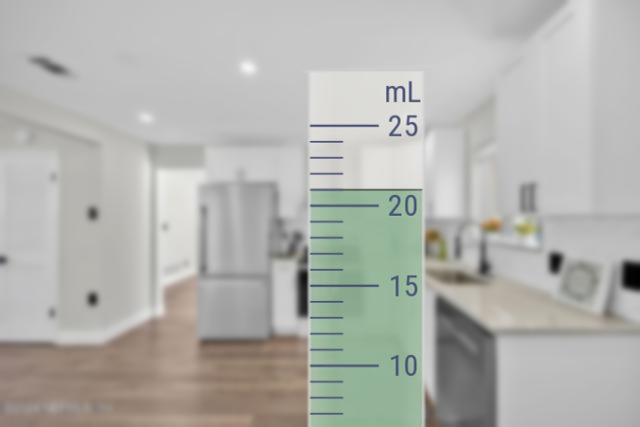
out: **21** mL
